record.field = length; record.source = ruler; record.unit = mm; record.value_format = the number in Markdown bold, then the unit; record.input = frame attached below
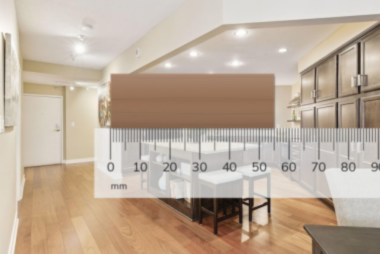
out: **55** mm
